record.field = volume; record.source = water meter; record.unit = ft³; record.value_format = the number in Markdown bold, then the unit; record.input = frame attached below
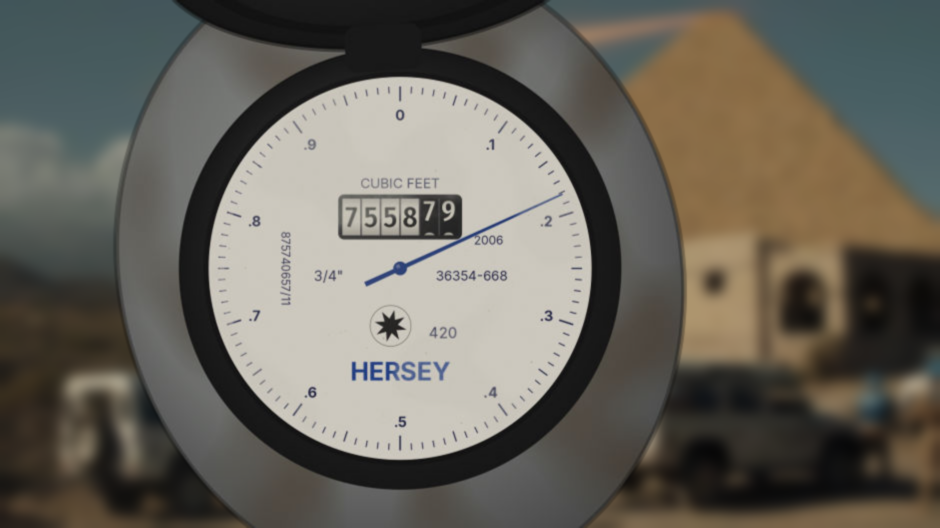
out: **755879.18** ft³
